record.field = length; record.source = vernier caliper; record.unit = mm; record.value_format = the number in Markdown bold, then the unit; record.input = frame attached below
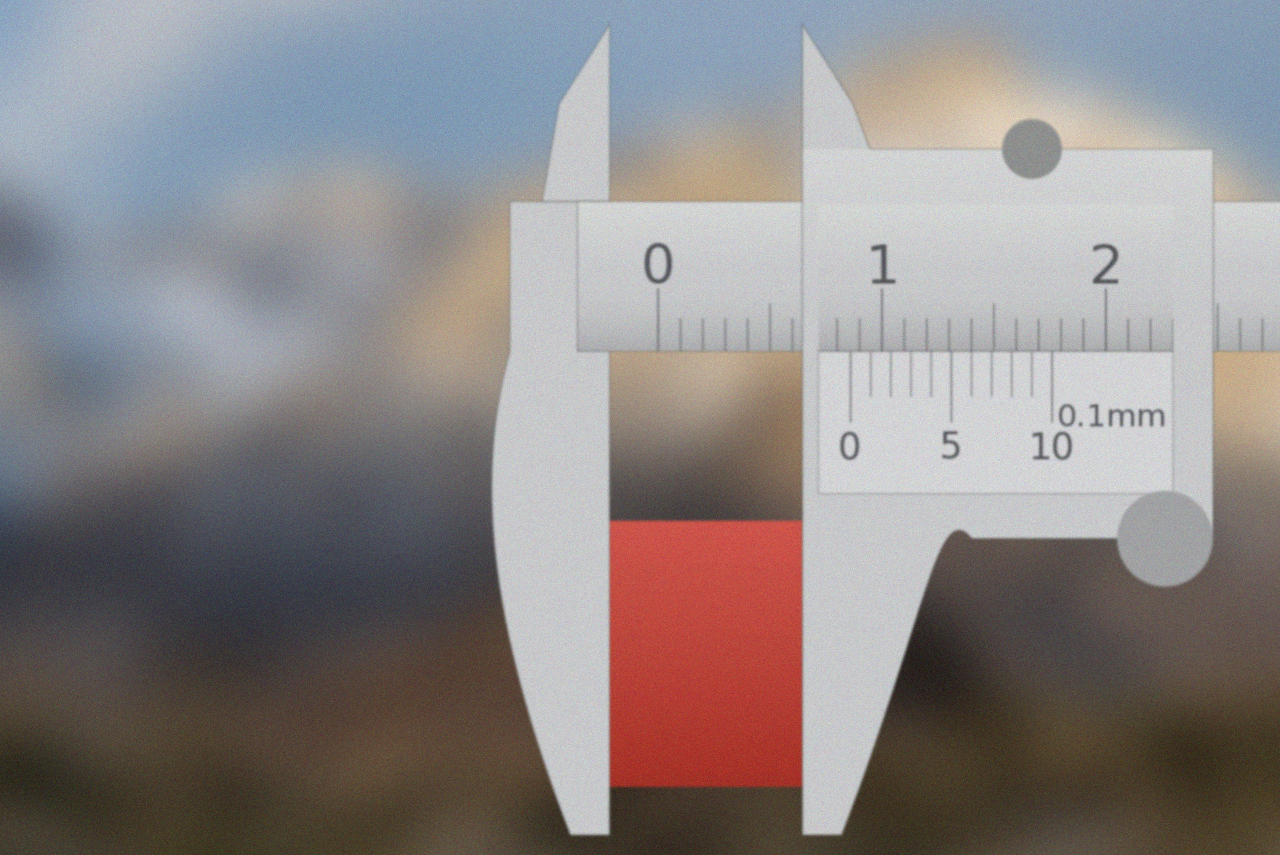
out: **8.6** mm
